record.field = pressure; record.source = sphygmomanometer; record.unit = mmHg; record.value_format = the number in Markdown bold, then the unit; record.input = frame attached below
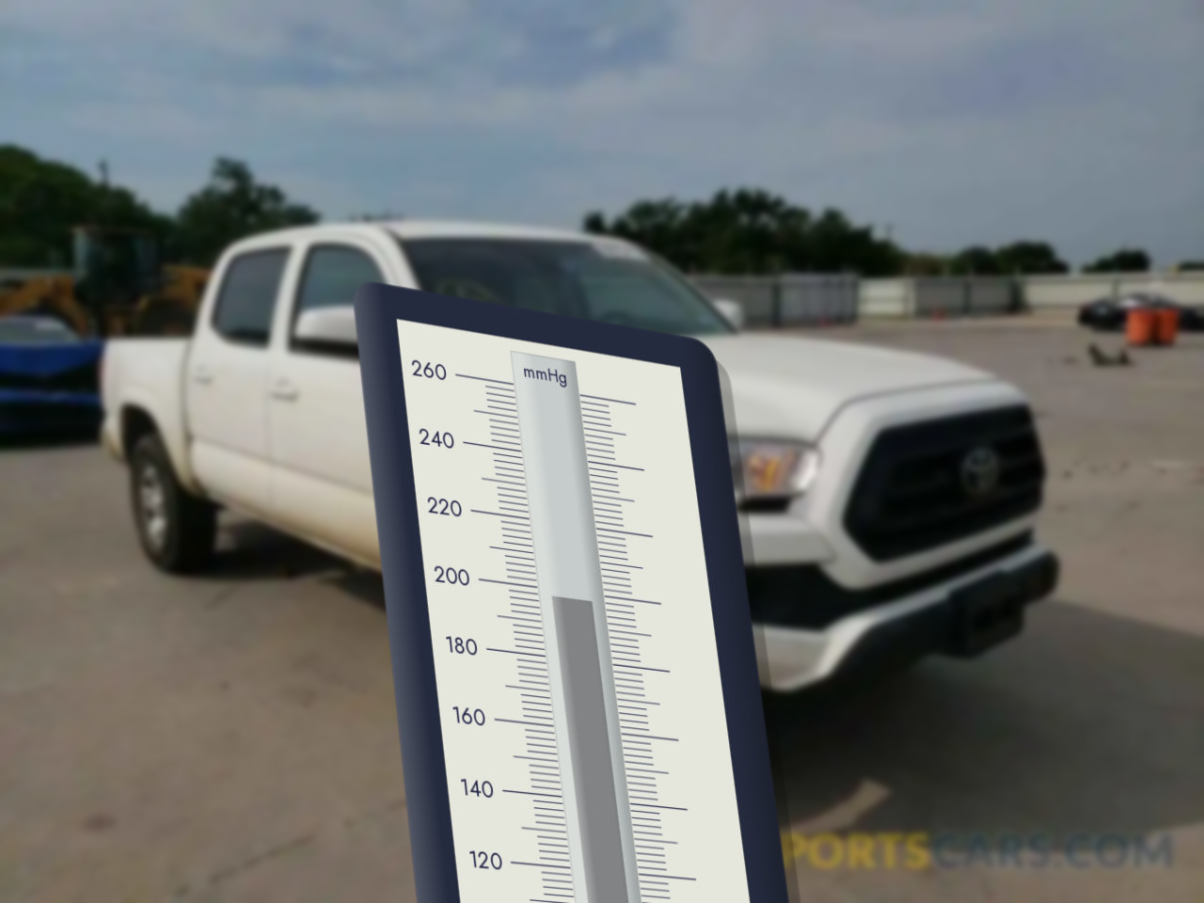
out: **198** mmHg
